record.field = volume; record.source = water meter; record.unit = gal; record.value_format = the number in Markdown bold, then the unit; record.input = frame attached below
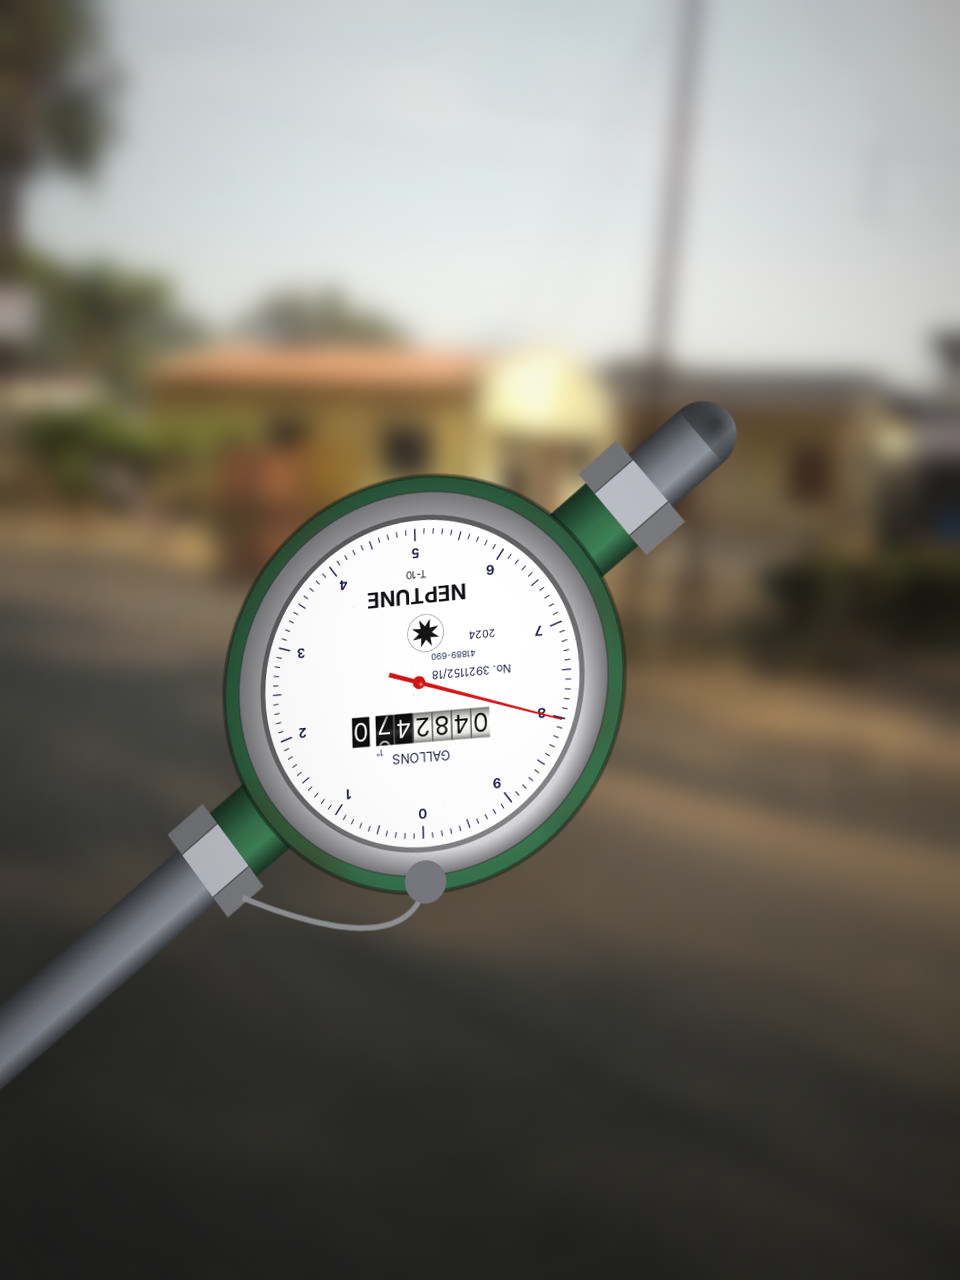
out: **482468.0** gal
